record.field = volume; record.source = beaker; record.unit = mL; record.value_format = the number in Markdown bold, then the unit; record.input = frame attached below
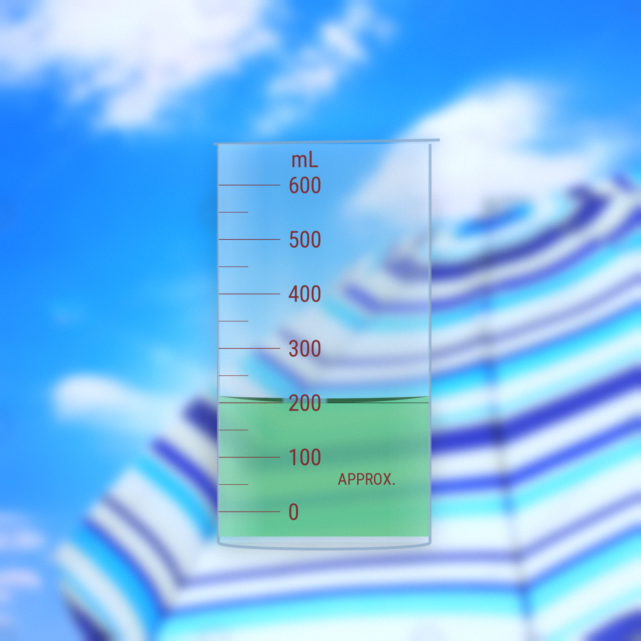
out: **200** mL
